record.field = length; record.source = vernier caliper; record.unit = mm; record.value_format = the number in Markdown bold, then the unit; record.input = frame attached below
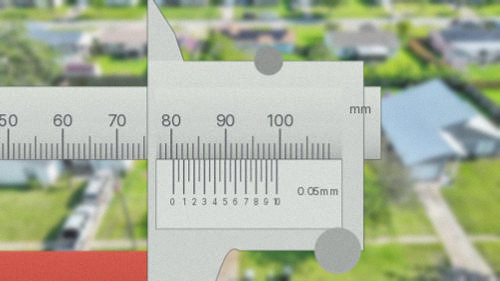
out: **80.4** mm
